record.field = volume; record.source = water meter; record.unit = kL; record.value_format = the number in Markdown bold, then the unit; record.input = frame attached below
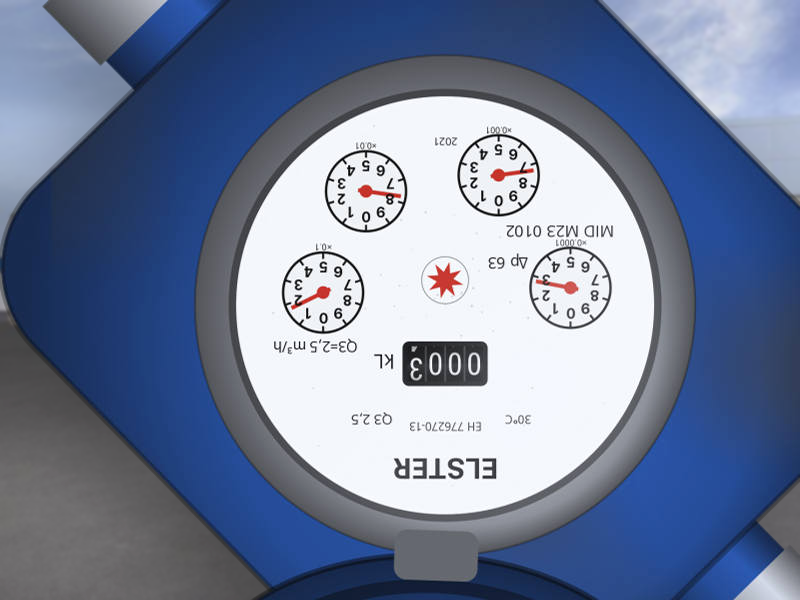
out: **3.1772** kL
